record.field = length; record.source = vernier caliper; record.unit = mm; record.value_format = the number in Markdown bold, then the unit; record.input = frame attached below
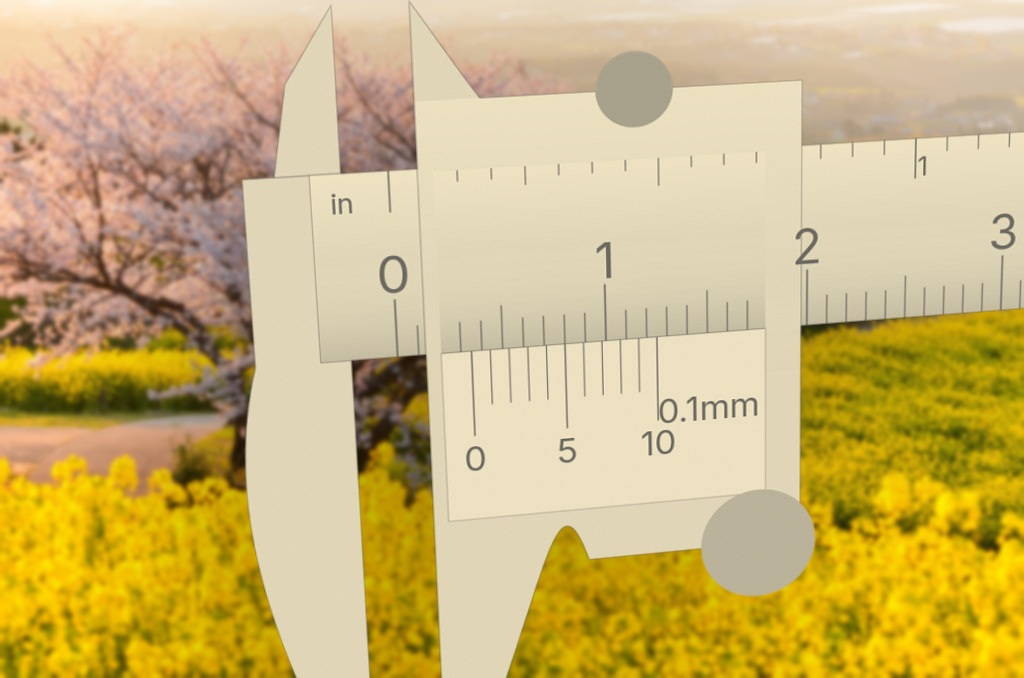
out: **3.5** mm
